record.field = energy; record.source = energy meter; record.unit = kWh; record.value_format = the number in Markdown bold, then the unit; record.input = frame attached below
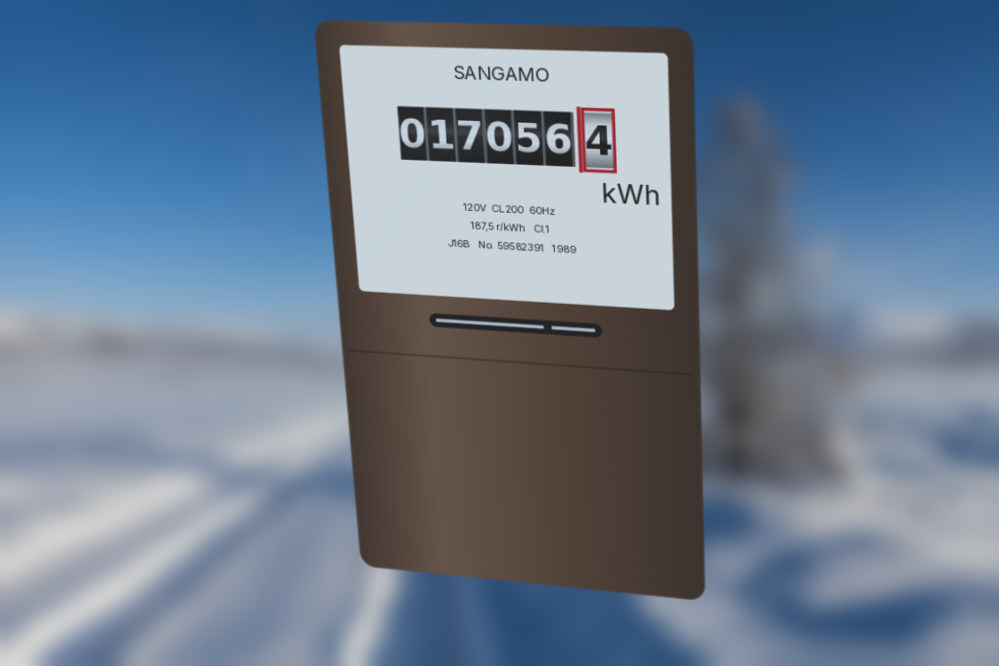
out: **17056.4** kWh
